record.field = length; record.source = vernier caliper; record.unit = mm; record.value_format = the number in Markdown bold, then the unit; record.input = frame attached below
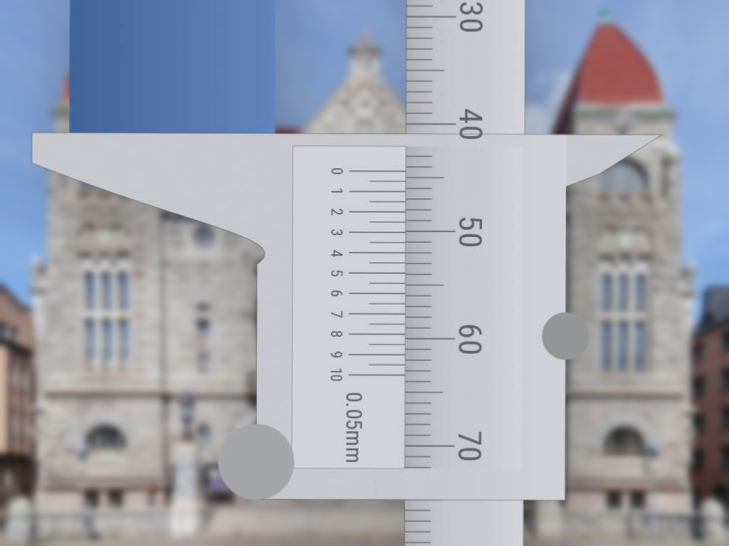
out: **44.4** mm
